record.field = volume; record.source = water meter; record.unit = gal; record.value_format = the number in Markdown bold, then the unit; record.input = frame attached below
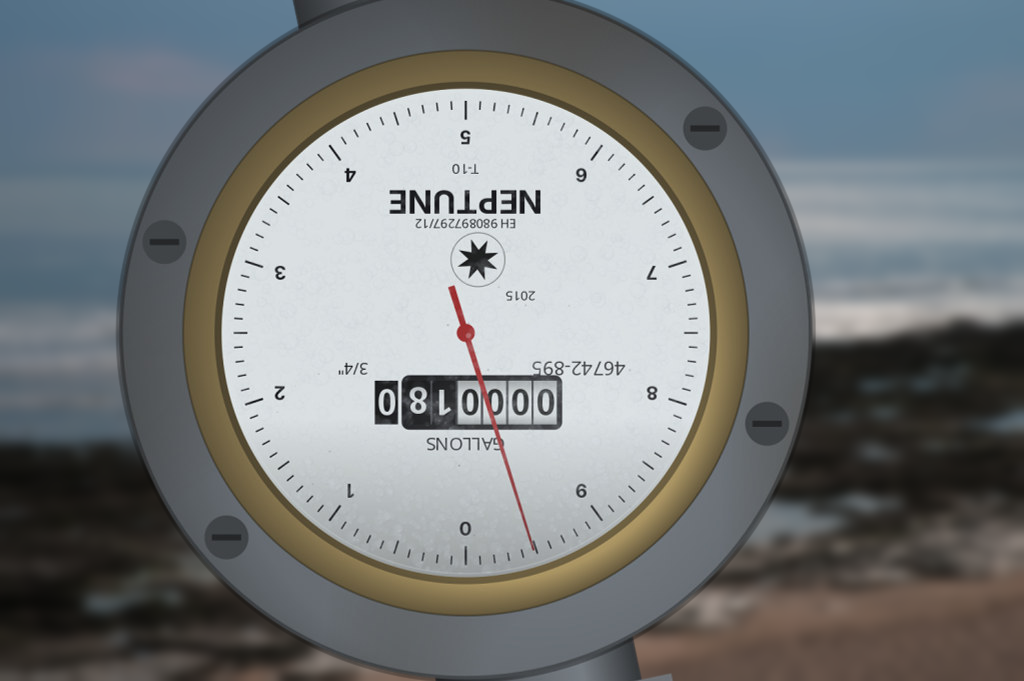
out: **179.5** gal
